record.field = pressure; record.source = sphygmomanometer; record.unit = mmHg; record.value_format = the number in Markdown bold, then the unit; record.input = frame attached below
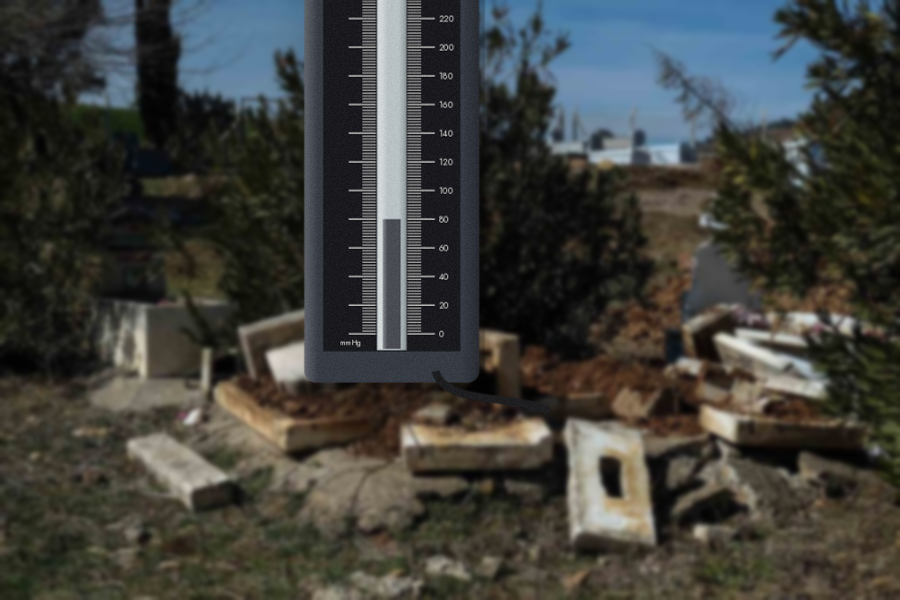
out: **80** mmHg
